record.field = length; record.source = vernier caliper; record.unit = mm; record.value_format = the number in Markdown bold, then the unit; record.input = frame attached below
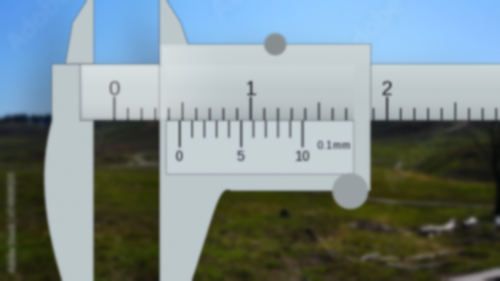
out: **4.8** mm
